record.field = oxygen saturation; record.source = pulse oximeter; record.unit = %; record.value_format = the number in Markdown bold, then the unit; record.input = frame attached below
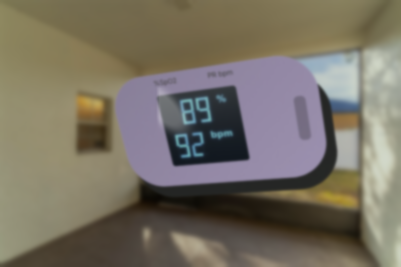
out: **89** %
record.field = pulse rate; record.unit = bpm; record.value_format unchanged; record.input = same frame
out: **92** bpm
